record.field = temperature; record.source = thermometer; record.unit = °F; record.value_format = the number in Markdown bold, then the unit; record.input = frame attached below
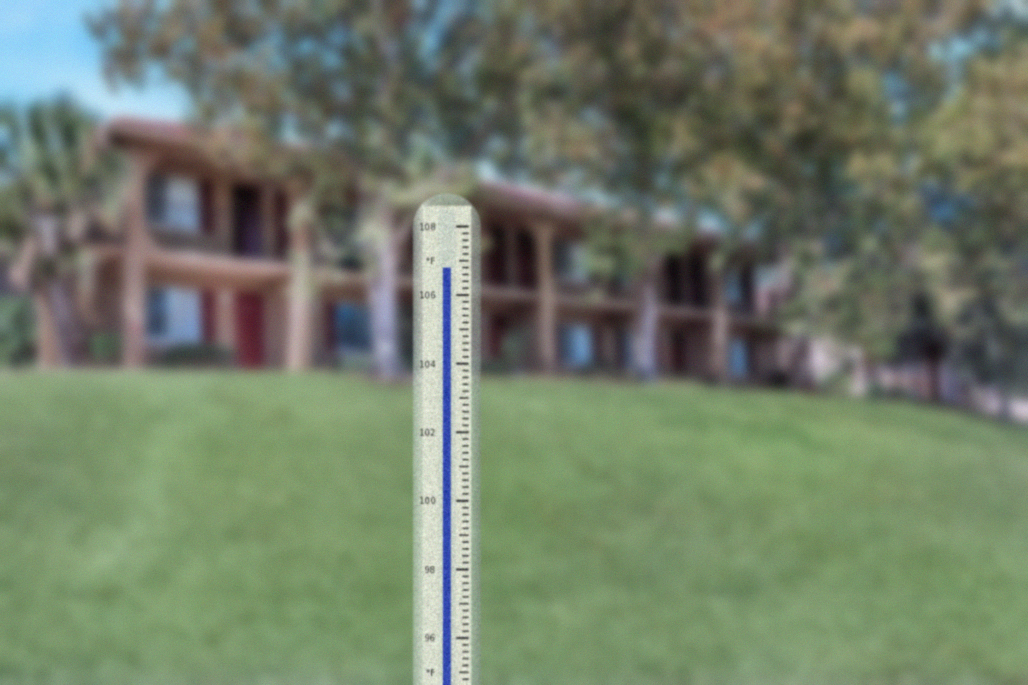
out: **106.8** °F
